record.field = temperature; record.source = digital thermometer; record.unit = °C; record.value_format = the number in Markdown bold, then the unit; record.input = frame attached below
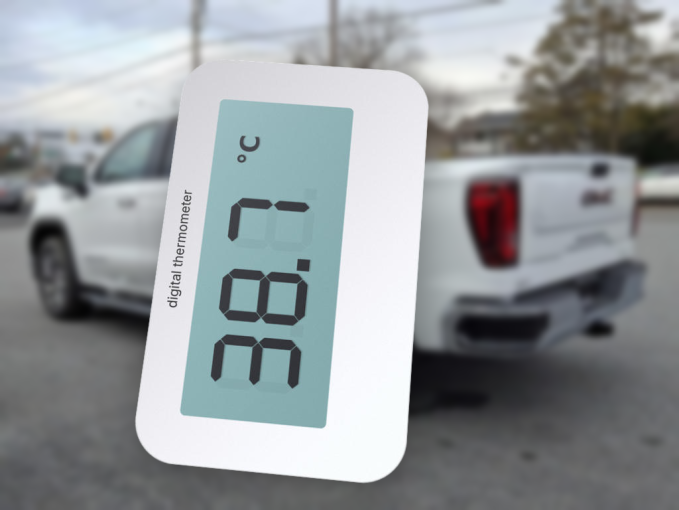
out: **38.7** °C
